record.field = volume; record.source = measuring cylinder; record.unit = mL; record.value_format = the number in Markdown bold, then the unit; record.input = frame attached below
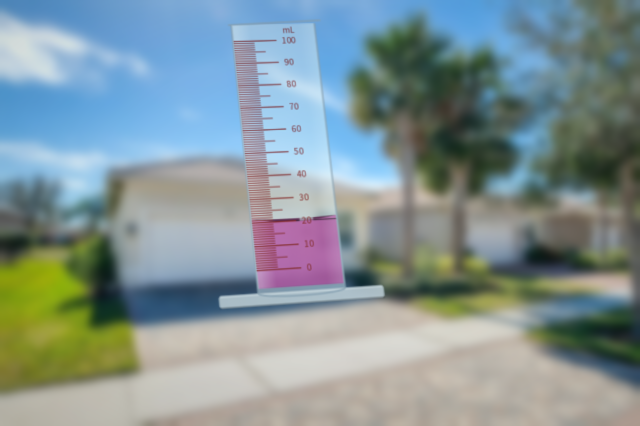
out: **20** mL
